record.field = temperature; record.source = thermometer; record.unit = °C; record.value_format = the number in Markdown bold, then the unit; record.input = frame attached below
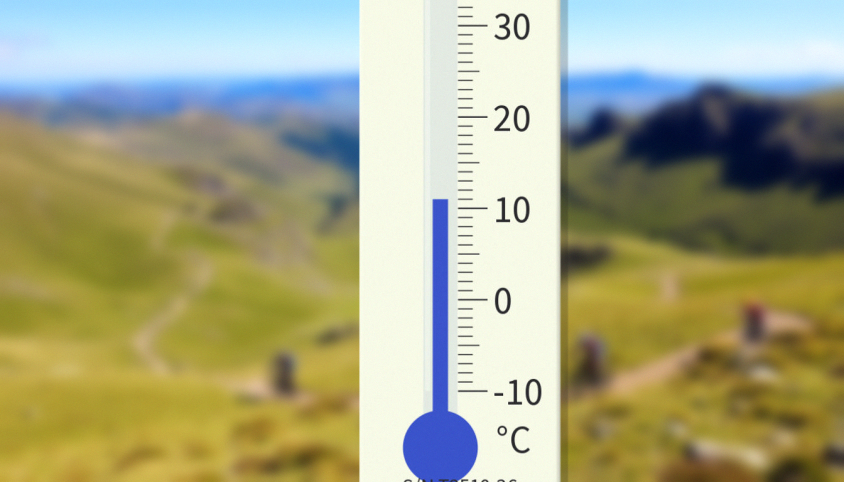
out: **11** °C
